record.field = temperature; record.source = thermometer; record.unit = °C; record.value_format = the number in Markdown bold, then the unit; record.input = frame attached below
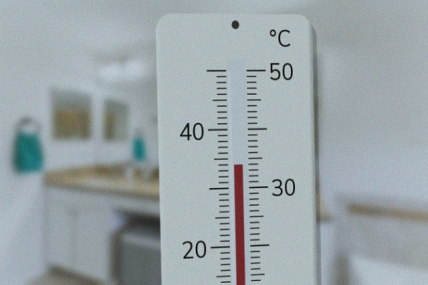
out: **34** °C
